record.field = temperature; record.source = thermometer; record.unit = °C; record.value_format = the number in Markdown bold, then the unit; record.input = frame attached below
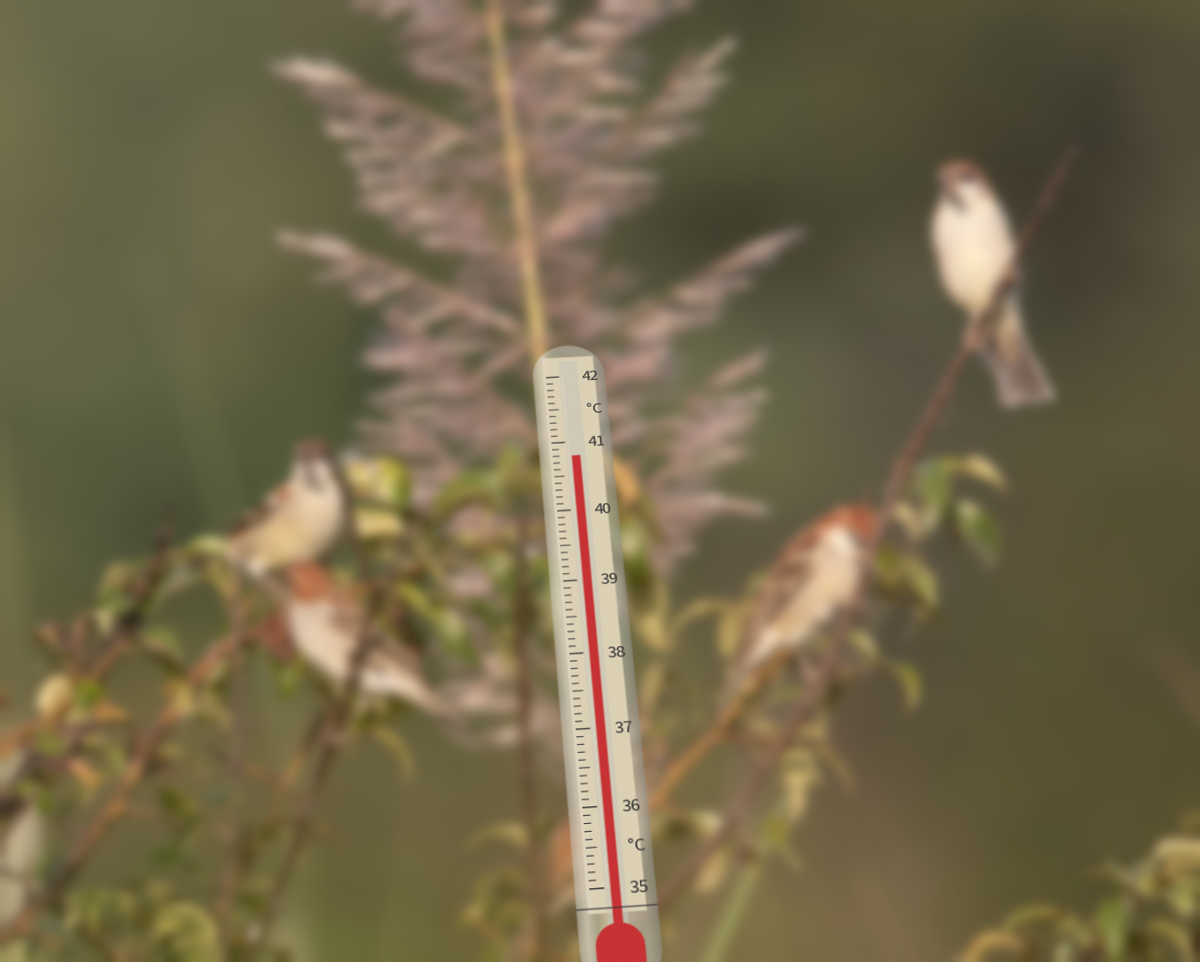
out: **40.8** °C
